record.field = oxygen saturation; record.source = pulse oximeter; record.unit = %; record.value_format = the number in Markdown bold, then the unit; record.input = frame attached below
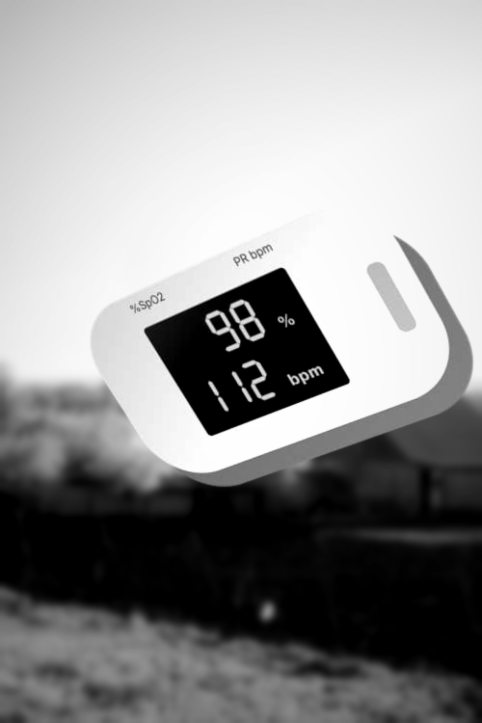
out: **98** %
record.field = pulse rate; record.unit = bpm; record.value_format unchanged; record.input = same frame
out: **112** bpm
